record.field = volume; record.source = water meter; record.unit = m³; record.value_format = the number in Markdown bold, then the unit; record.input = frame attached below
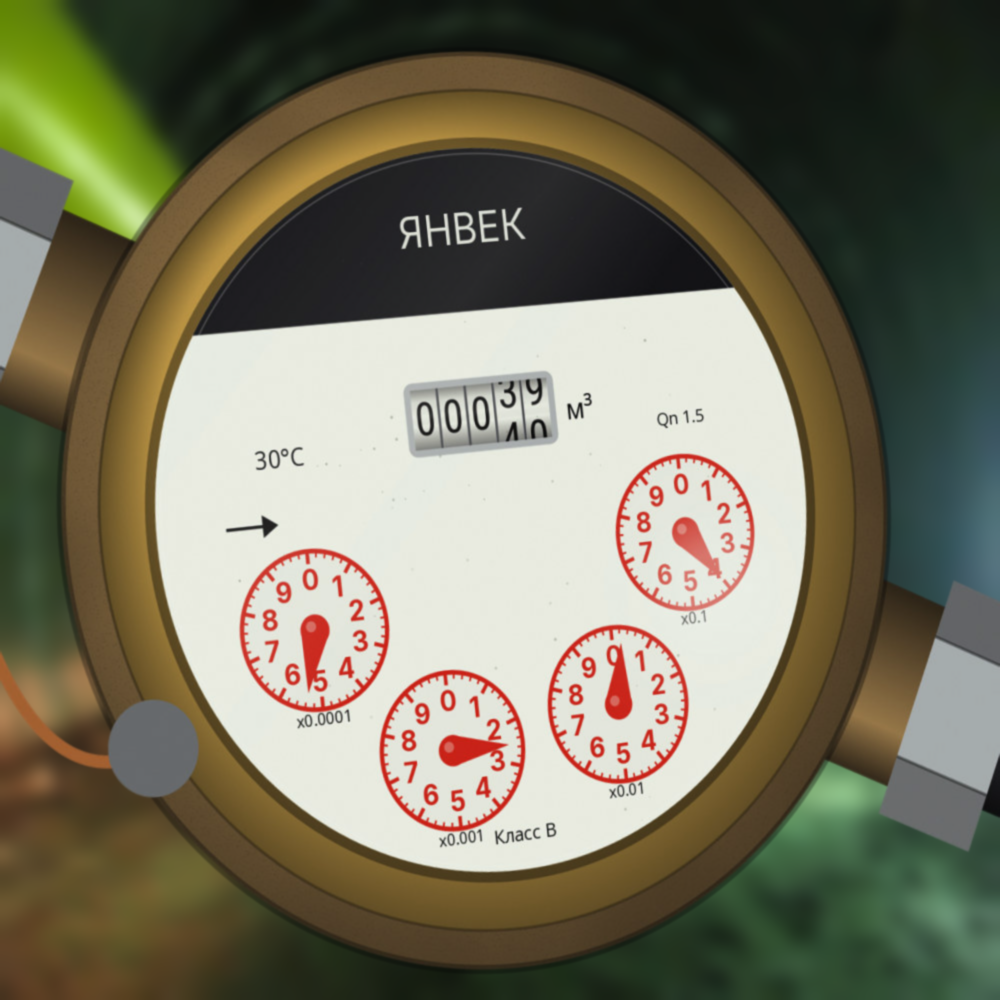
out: **39.4025** m³
